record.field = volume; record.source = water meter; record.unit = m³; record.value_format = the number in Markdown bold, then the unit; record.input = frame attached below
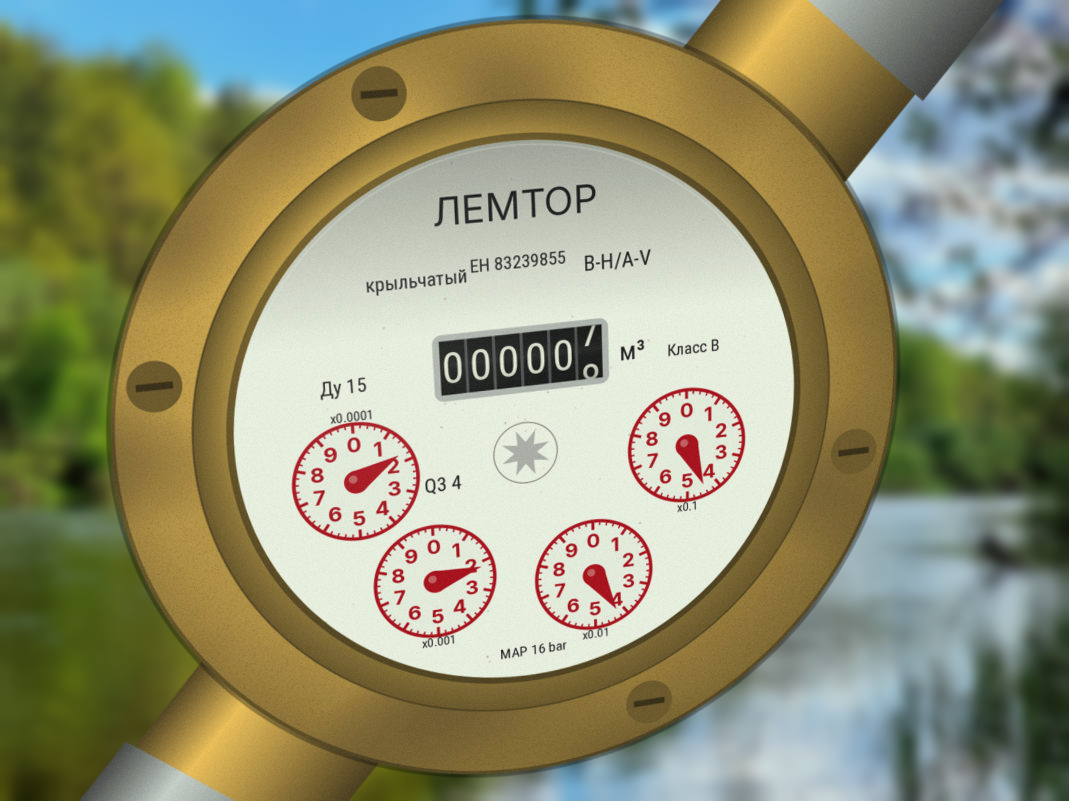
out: **7.4421** m³
